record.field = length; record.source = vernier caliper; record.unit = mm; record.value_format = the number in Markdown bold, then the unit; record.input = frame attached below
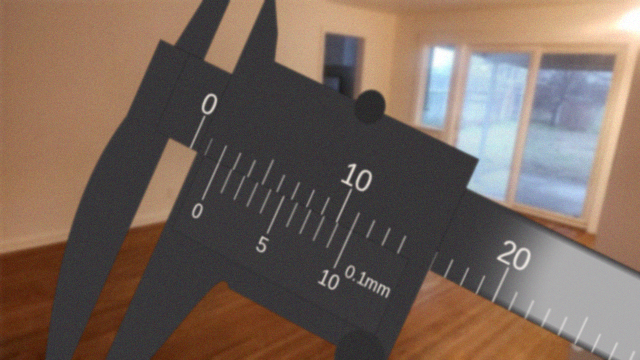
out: **2.0** mm
